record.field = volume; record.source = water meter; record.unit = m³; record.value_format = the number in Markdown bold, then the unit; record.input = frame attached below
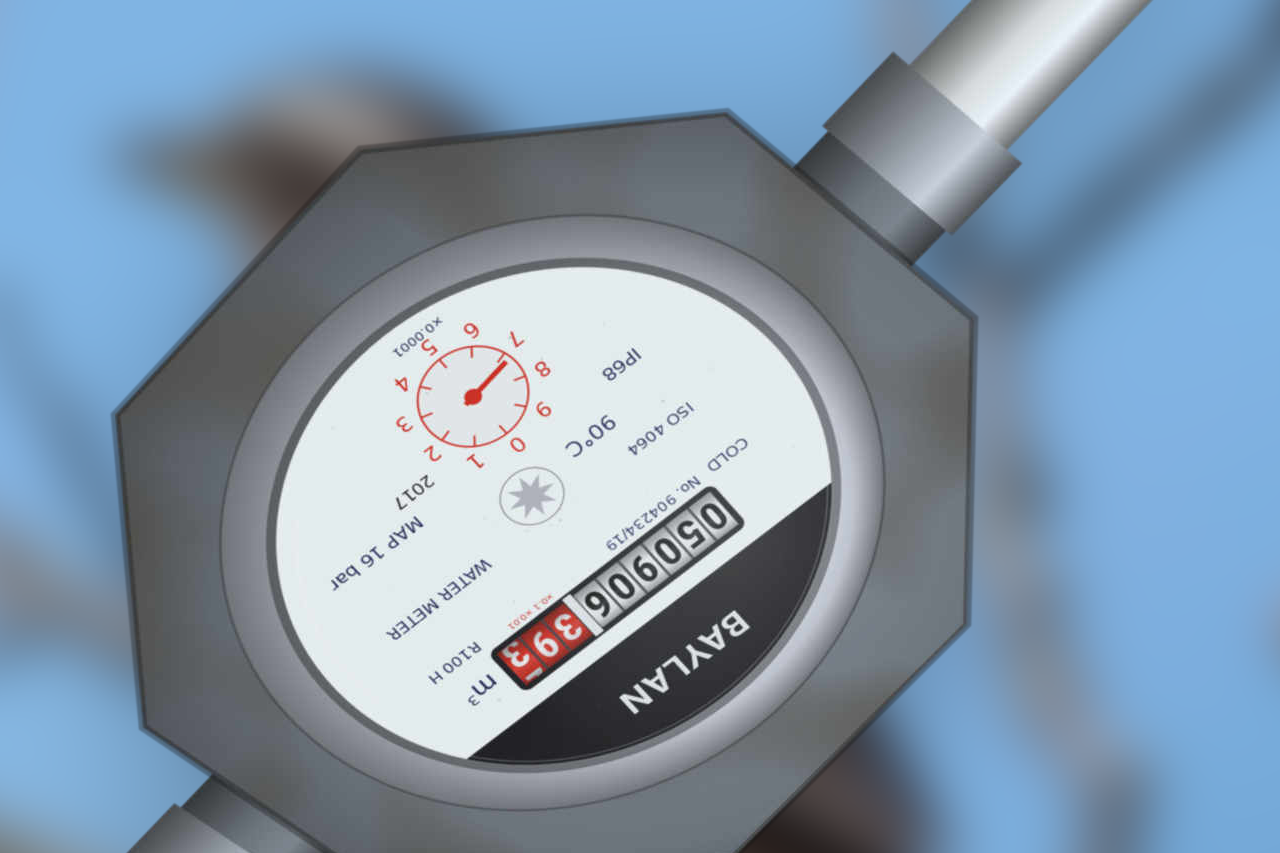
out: **50906.3927** m³
